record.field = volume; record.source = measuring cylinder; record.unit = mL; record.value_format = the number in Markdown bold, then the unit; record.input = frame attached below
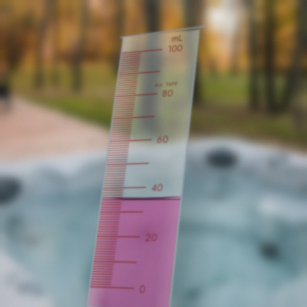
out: **35** mL
